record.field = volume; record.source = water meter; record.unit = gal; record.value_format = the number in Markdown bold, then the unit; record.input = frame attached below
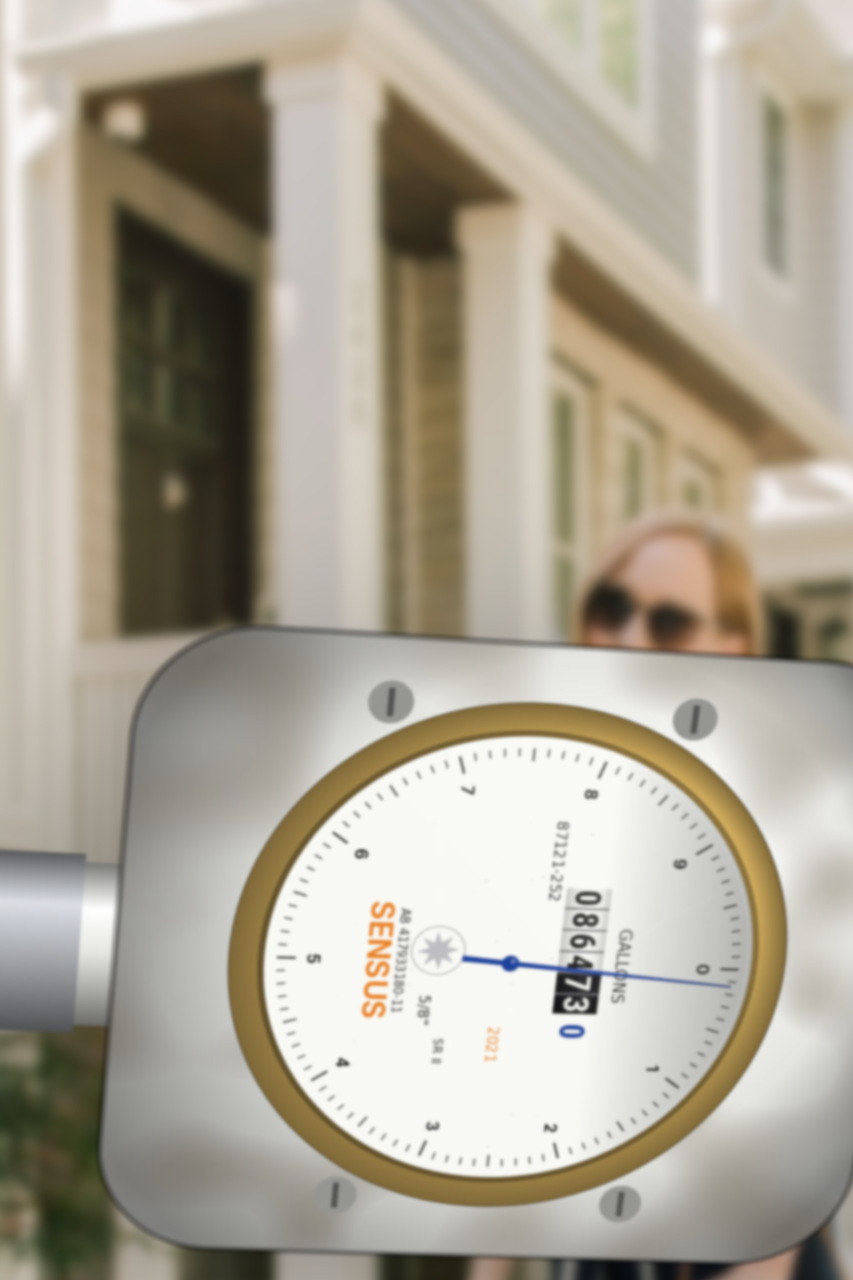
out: **864730.1** gal
